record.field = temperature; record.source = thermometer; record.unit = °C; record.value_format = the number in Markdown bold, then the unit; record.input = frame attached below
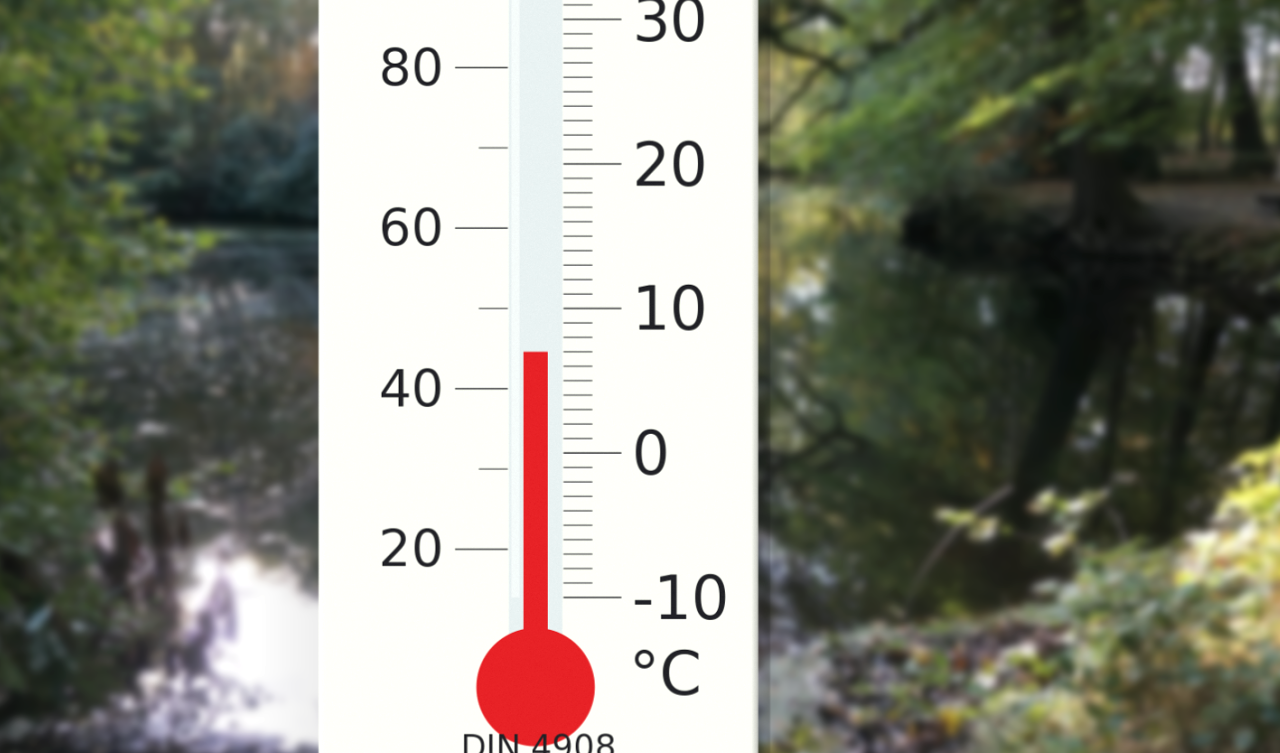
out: **7** °C
